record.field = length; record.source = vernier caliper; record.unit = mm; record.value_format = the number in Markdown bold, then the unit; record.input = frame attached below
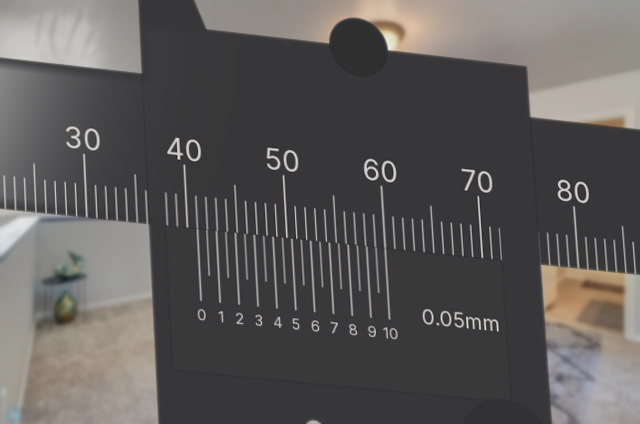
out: **41.0** mm
